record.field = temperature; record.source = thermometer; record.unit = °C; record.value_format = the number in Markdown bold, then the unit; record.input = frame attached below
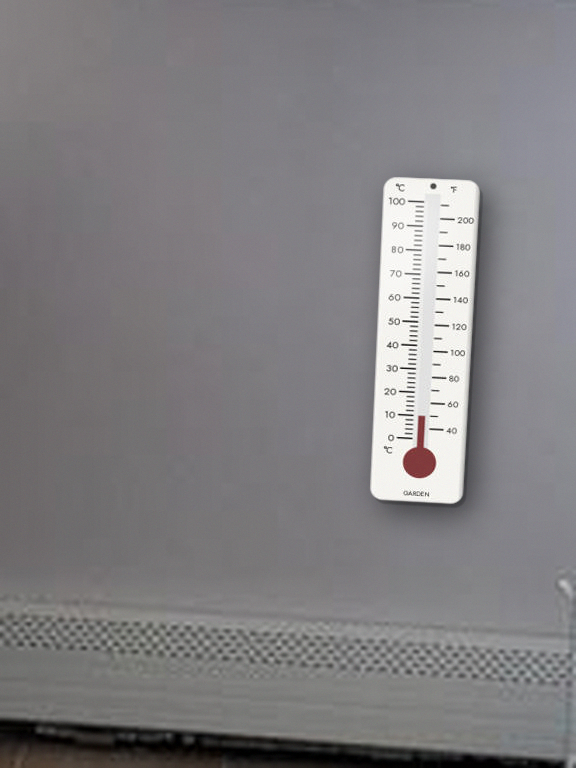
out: **10** °C
